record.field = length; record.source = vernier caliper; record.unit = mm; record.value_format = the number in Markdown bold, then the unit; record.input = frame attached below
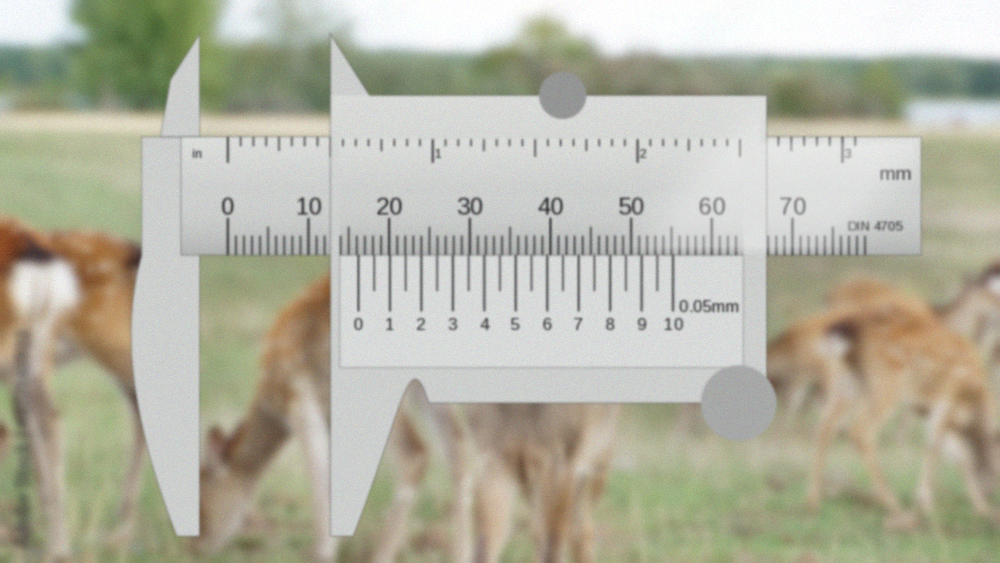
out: **16.2** mm
